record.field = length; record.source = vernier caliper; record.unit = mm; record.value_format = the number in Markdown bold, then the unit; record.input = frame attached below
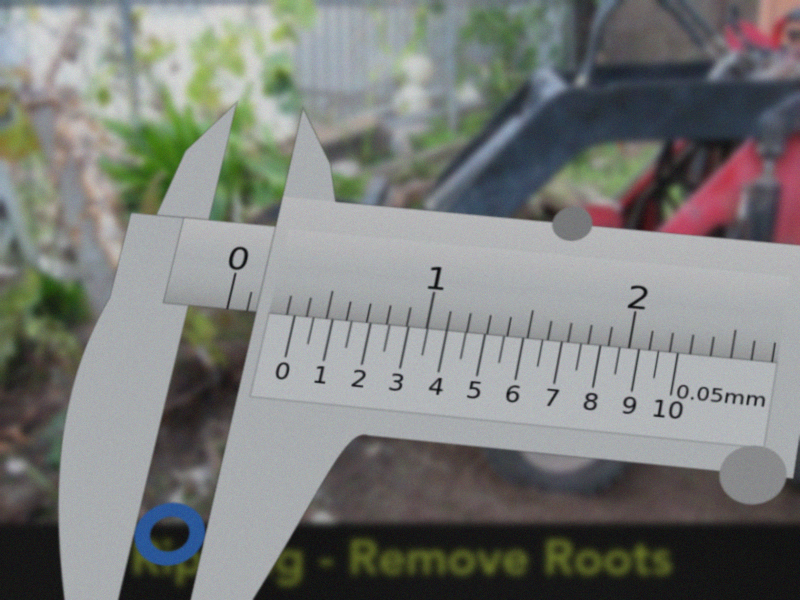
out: **3.4** mm
